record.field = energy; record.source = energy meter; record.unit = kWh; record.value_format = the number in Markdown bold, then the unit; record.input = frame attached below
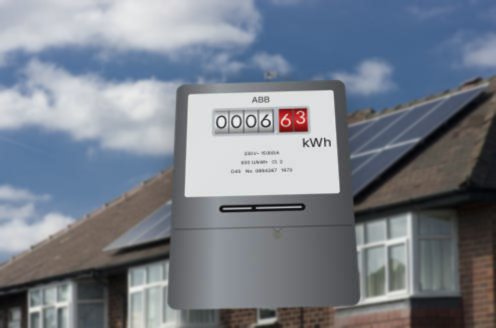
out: **6.63** kWh
